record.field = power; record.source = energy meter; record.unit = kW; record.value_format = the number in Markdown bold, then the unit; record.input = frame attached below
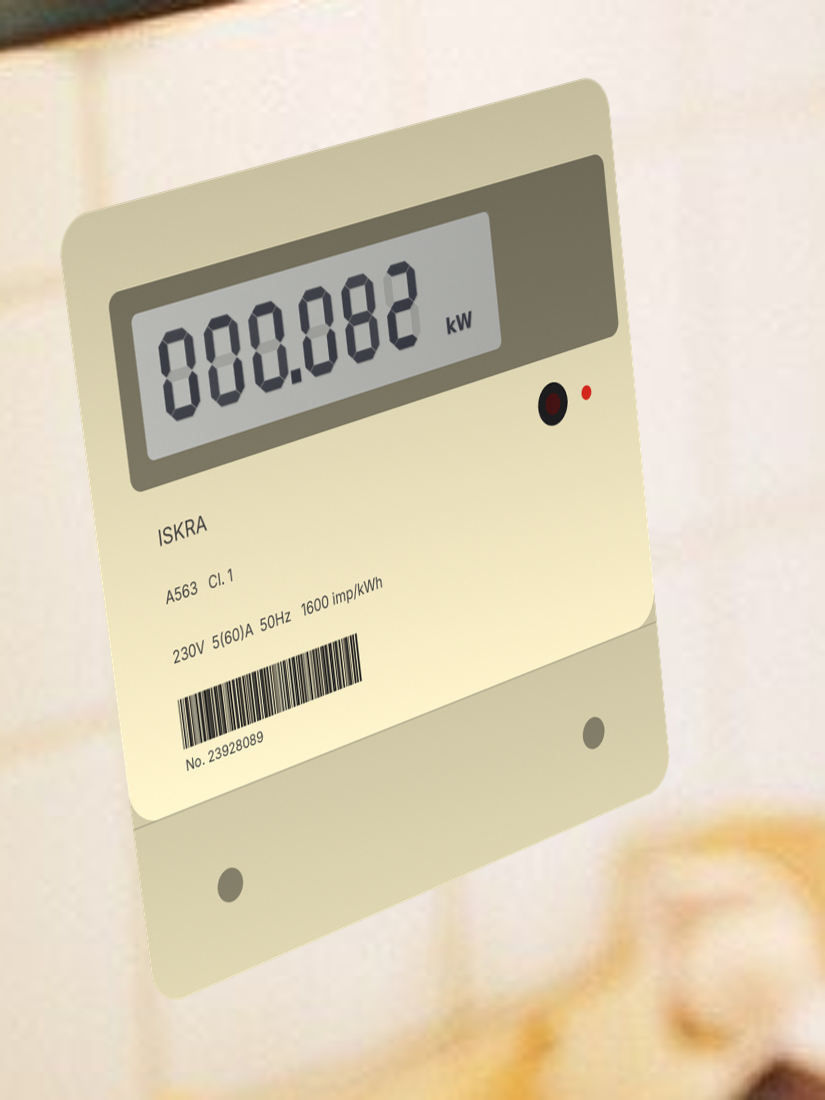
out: **0.082** kW
